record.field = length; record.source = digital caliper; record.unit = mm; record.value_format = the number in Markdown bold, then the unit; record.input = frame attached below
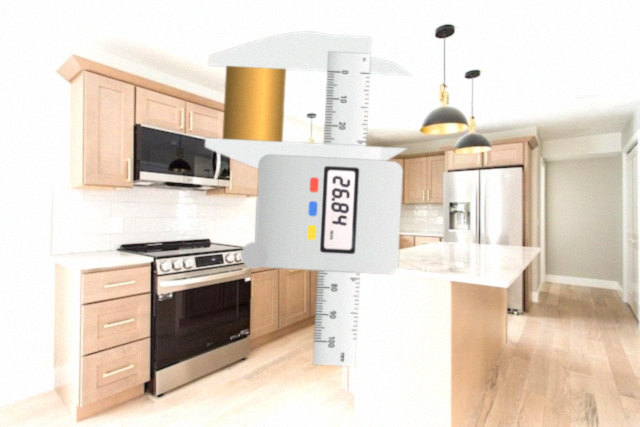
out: **26.84** mm
